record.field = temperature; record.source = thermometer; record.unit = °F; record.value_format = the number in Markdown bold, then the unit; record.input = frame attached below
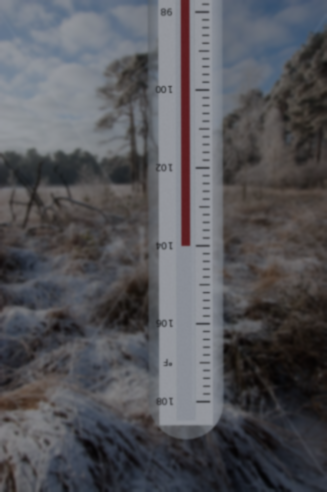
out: **104** °F
